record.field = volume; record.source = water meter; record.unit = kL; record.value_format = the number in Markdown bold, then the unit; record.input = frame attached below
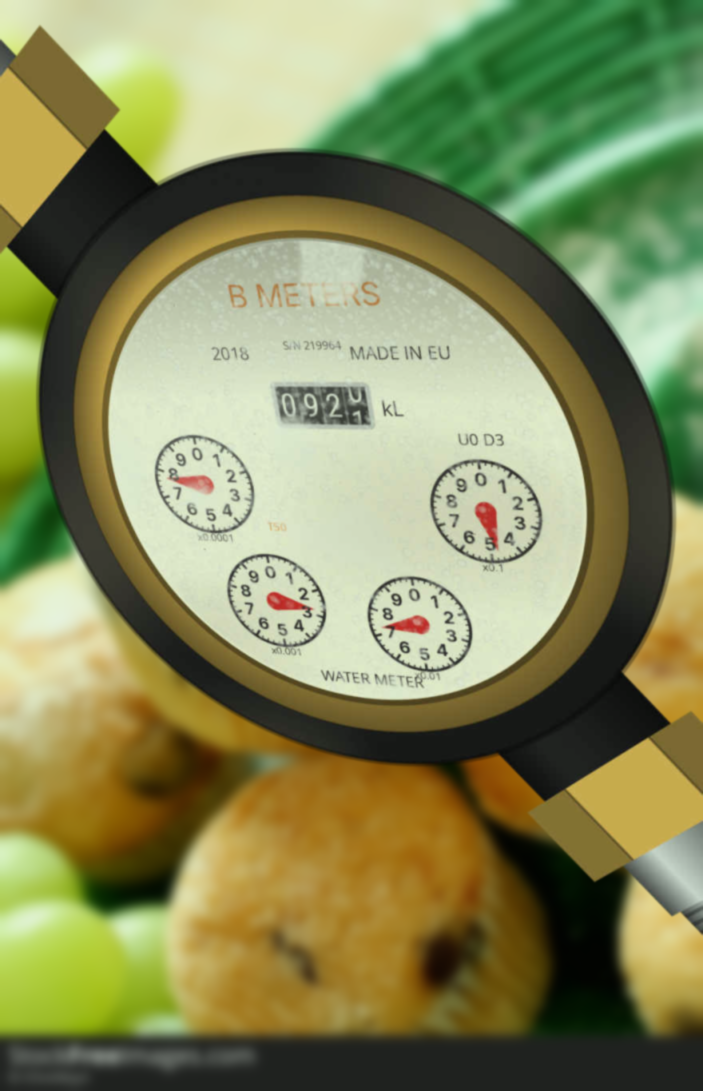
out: **920.4727** kL
